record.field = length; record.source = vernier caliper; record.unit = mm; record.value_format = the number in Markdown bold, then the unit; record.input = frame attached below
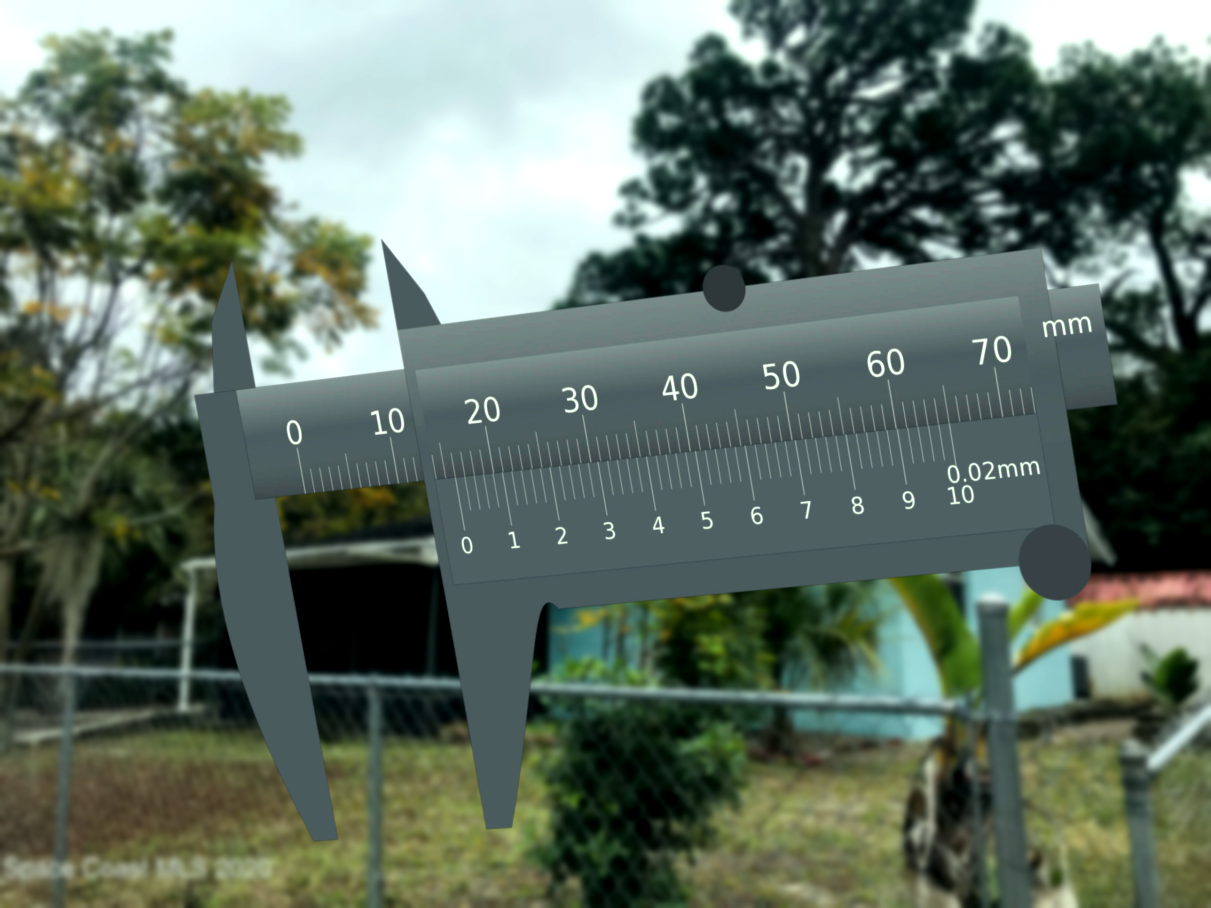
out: **16.0** mm
